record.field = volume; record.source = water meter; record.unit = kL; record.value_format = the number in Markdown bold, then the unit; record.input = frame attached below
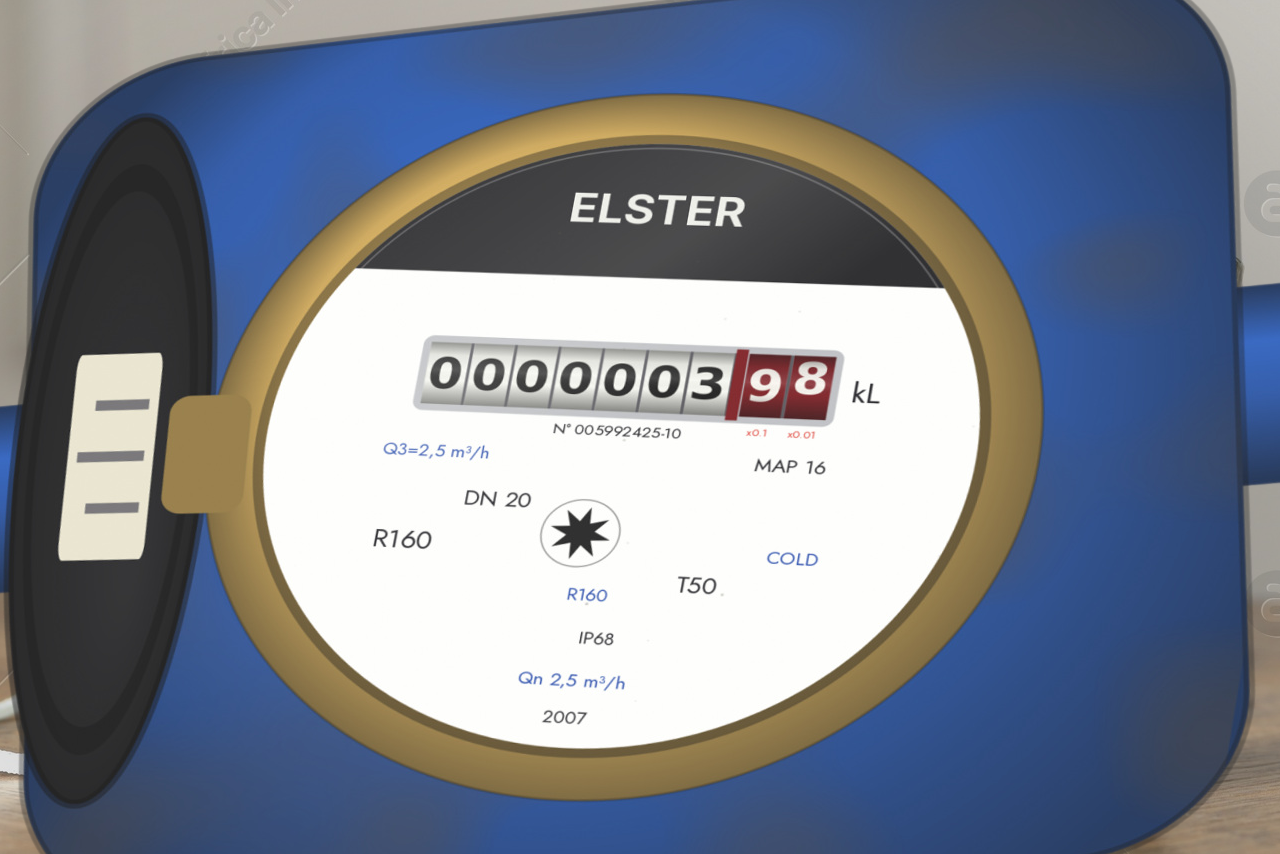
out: **3.98** kL
